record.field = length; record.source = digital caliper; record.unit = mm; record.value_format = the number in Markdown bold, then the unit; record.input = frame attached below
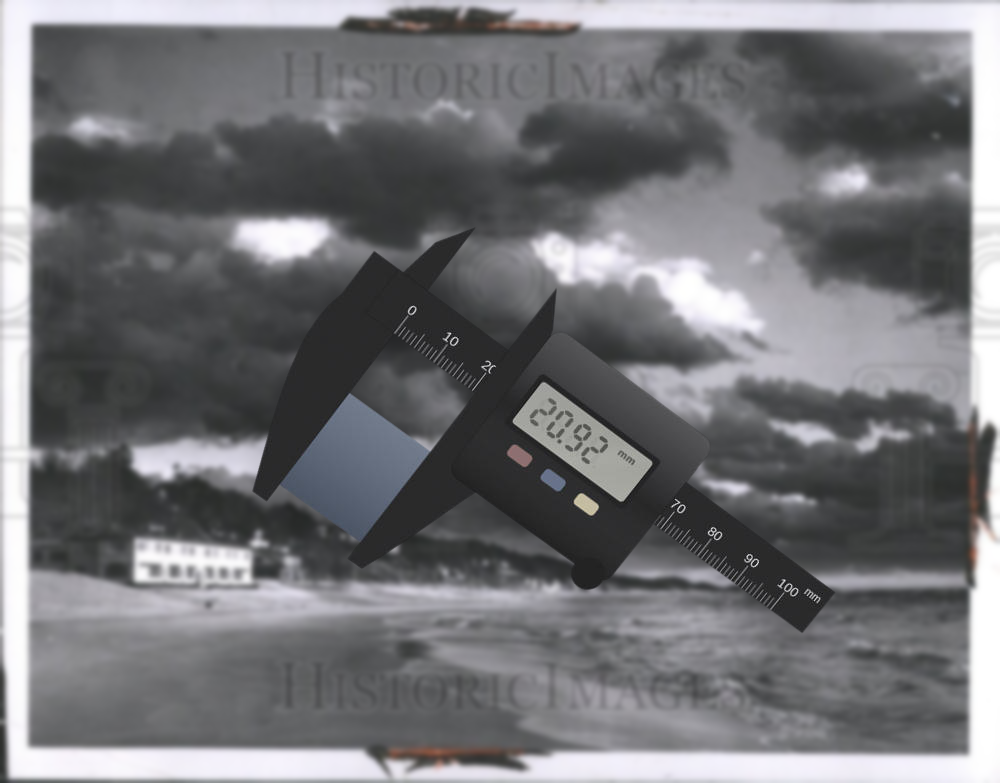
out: **20.92** mm
